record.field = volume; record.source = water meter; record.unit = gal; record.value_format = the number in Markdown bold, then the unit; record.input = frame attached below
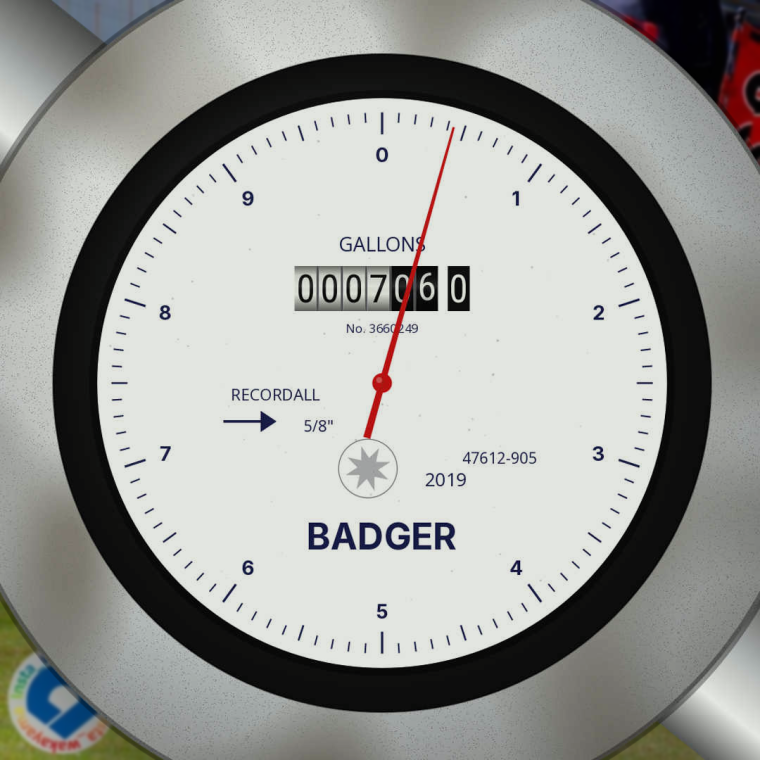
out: **7060.4** gal
